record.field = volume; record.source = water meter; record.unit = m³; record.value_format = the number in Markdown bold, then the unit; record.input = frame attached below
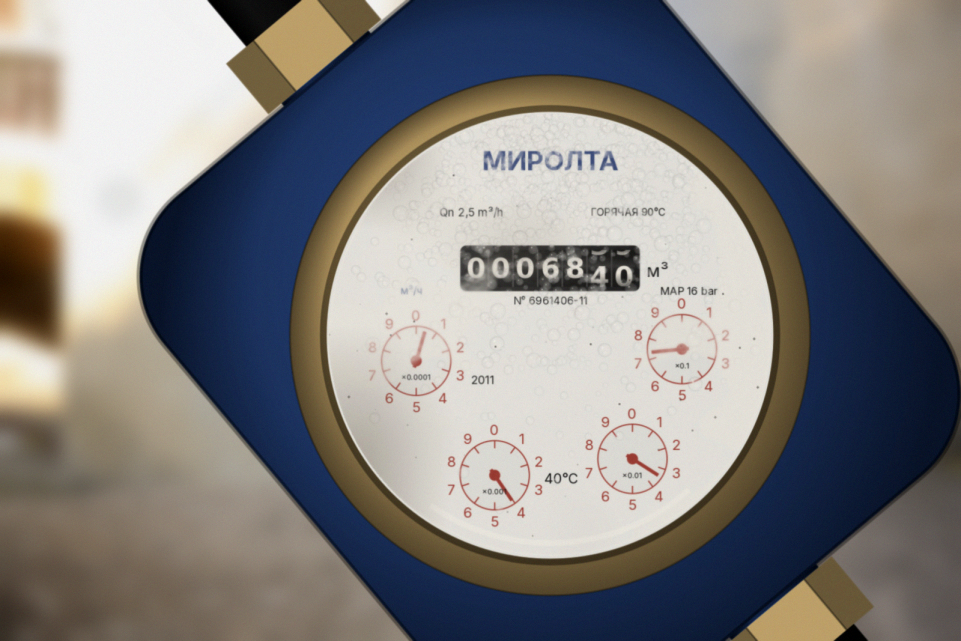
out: **6839.7340** m³
